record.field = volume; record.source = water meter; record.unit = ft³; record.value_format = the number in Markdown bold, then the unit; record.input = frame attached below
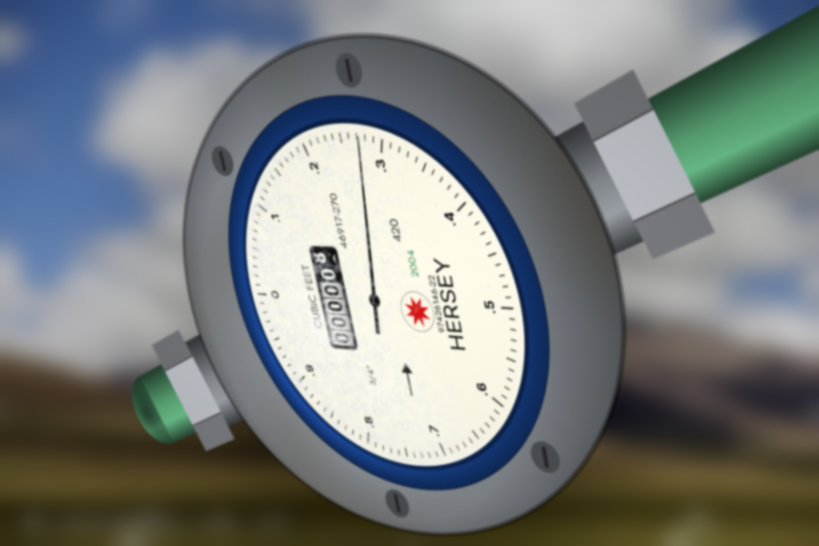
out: **8.27** ft³
